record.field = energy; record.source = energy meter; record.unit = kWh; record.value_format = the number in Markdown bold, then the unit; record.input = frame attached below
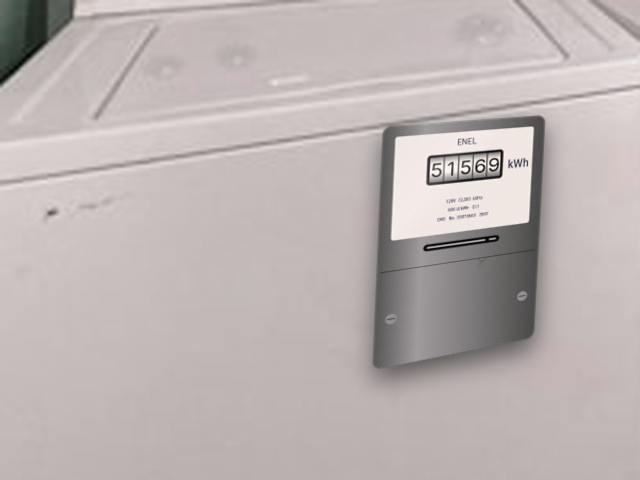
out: **51569** kWh
